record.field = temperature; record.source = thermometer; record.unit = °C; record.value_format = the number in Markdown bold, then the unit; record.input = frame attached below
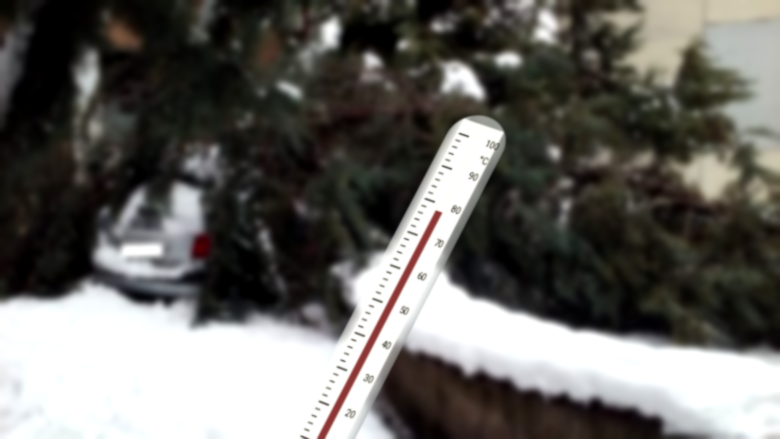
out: **78** °C
